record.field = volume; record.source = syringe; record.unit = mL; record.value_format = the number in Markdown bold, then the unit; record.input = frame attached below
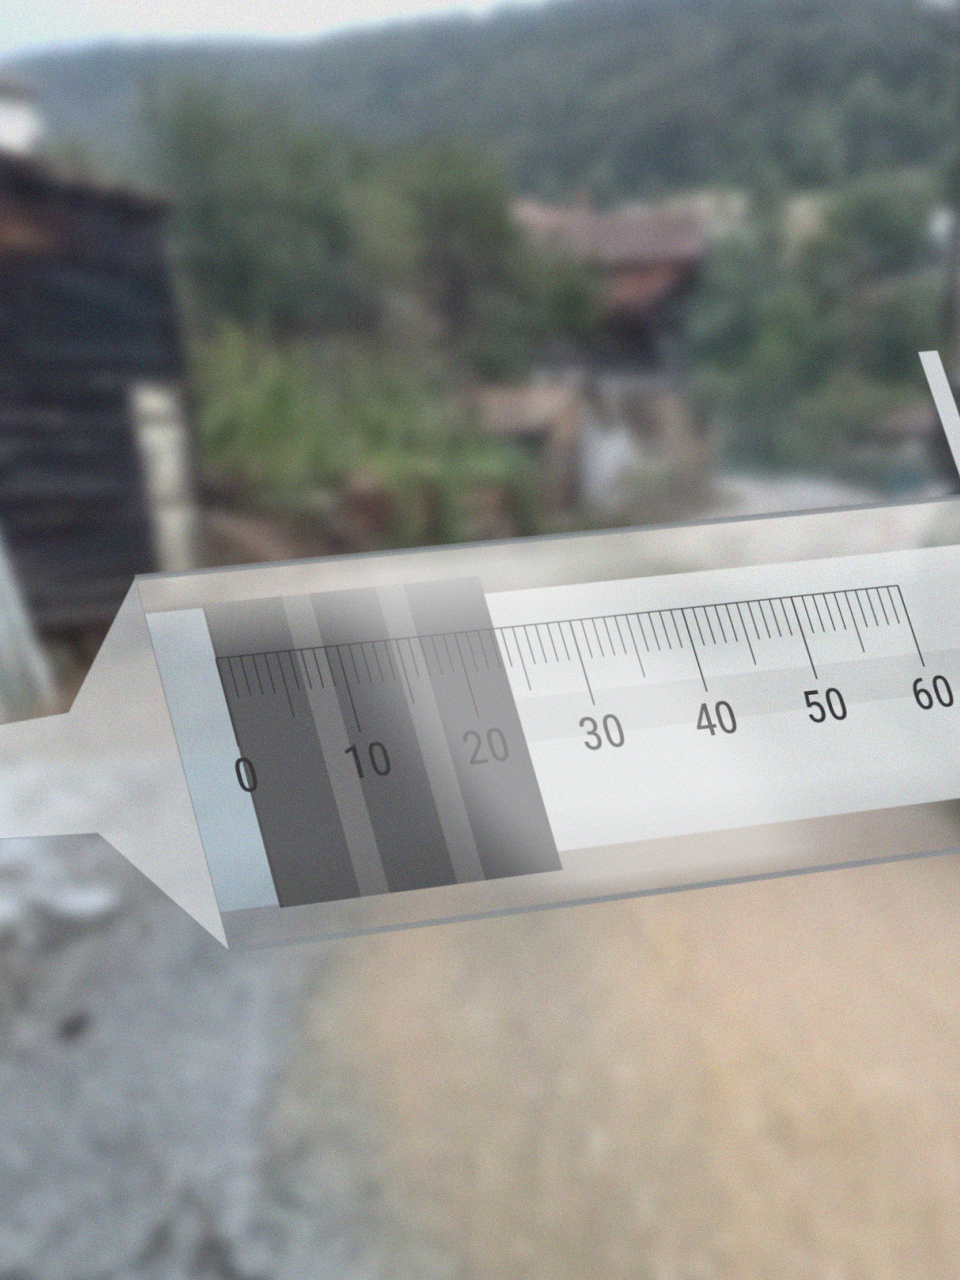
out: **0** mL
